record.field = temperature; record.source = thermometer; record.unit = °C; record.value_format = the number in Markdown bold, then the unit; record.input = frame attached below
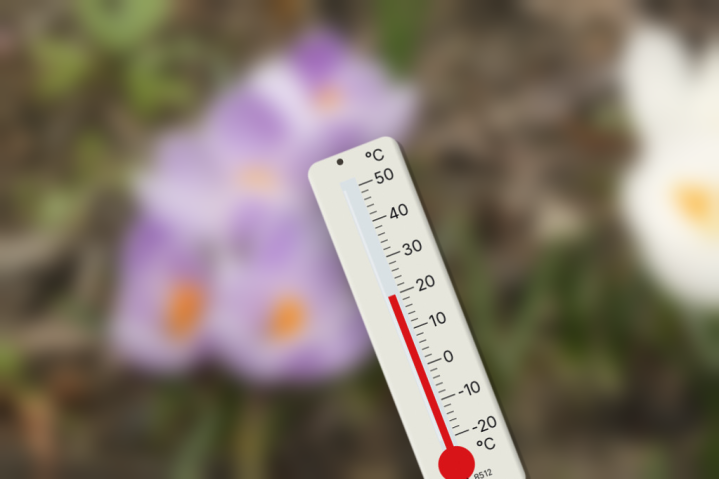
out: **20** °C
